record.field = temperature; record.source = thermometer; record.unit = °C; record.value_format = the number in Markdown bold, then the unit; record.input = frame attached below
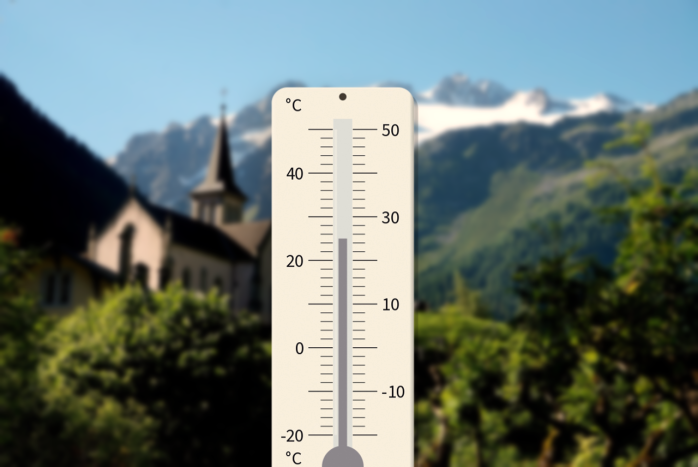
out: **25** °C
